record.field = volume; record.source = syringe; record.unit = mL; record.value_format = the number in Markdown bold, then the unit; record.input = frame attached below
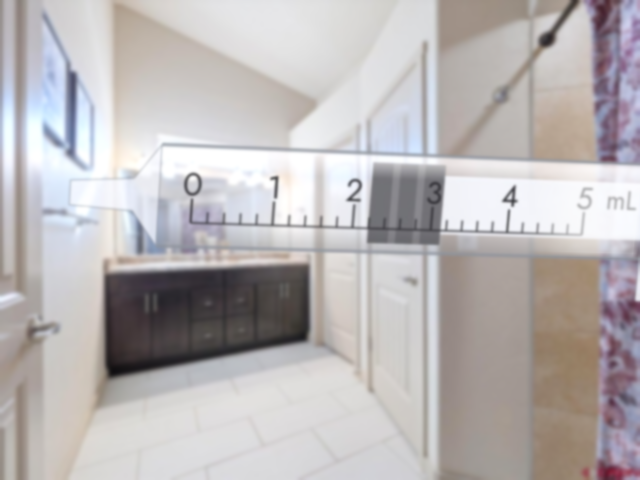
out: **2.2** mL
